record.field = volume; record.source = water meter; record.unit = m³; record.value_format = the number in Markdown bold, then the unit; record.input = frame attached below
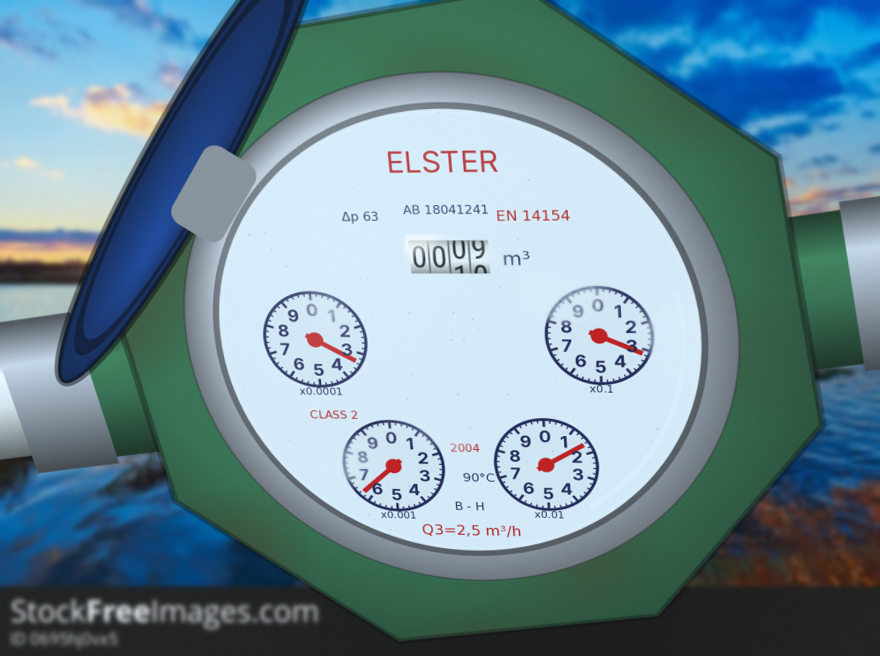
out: **9.3163** m³
